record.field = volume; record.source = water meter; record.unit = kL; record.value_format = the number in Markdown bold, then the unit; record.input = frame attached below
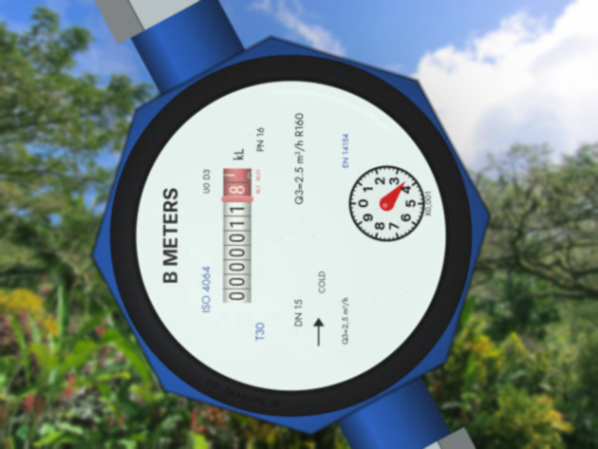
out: **11.813** kL
